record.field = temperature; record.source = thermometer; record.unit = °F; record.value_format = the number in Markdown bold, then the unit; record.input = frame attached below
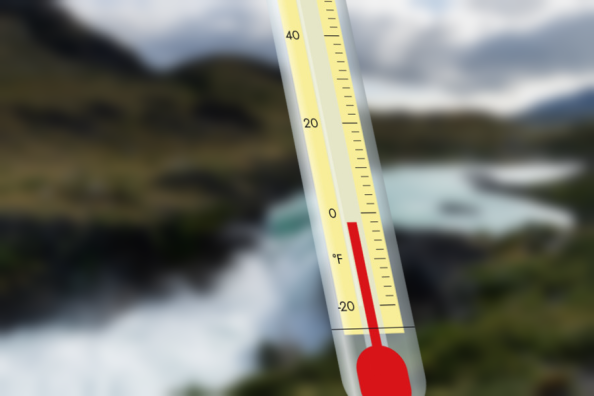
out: **-2** °F
